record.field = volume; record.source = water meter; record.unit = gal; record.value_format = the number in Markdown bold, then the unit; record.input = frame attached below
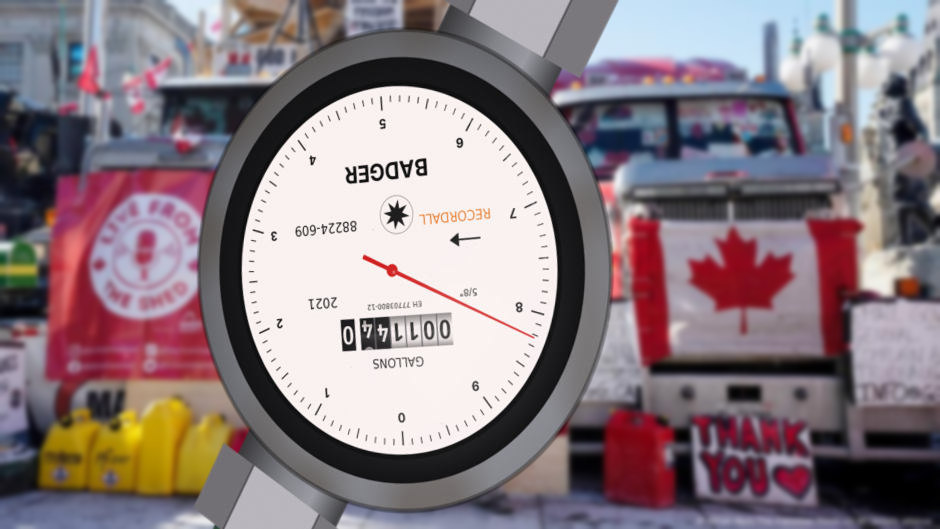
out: **11438.2** gal
